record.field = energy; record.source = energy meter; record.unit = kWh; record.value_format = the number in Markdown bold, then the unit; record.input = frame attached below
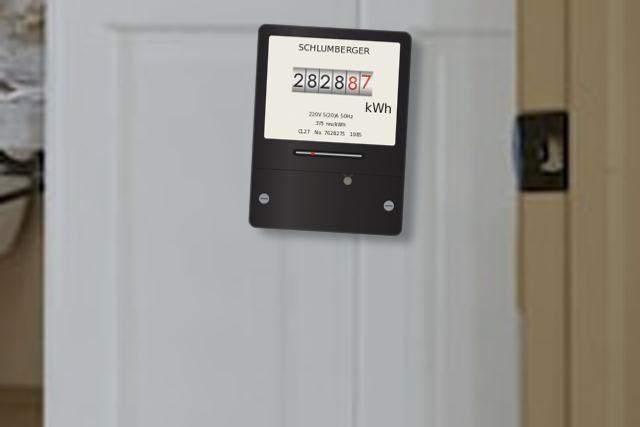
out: **2828.87** kWh
